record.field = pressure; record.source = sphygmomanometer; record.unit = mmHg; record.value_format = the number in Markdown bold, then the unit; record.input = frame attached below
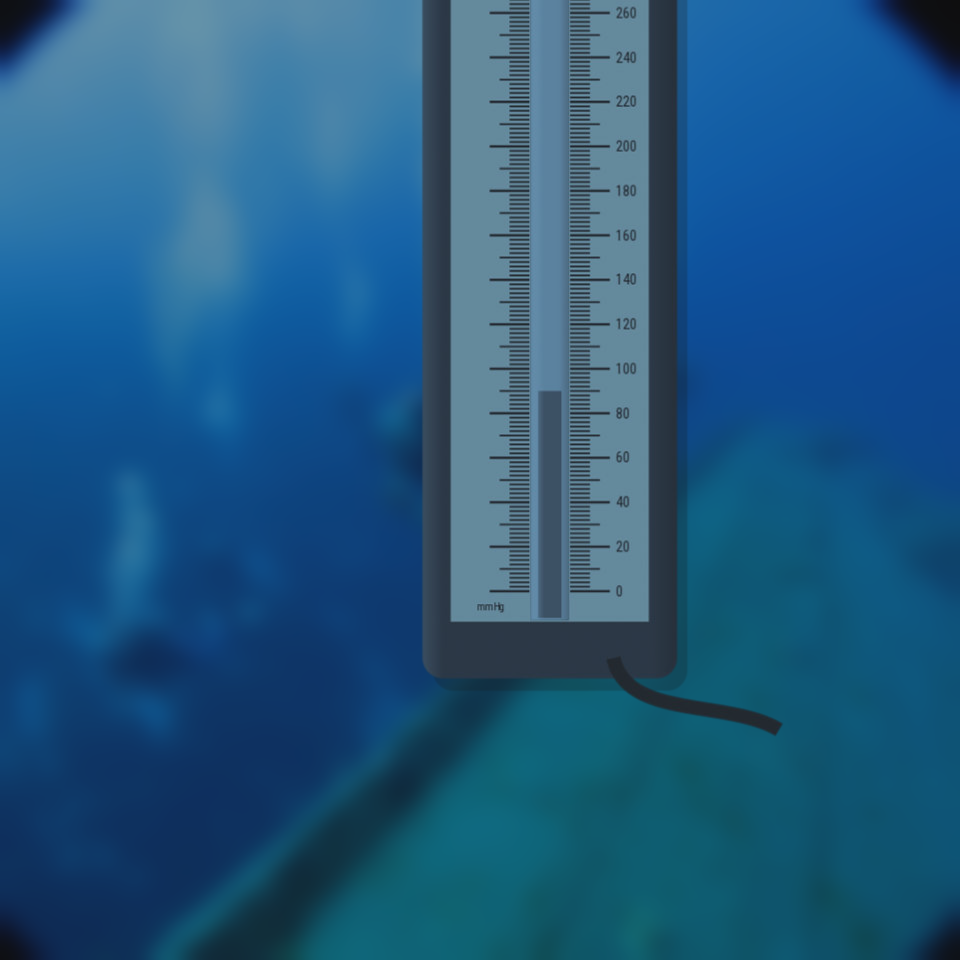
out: **90** mmHg
